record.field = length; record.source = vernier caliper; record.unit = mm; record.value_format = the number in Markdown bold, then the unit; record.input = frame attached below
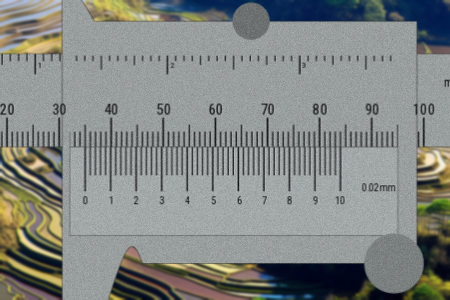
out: **35.0** mm
